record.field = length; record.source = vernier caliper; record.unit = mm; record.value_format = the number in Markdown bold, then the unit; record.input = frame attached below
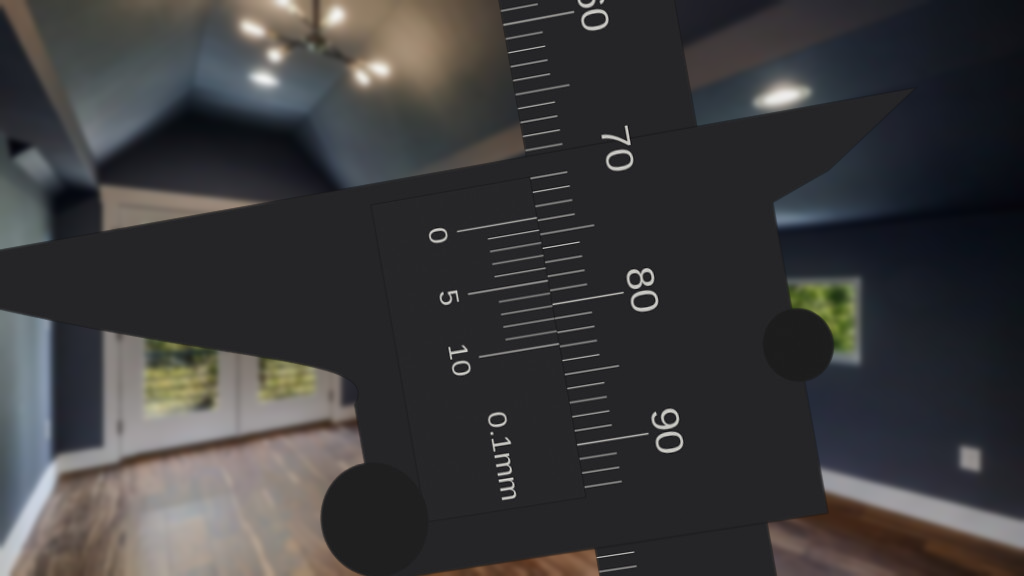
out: **73.8** mm
